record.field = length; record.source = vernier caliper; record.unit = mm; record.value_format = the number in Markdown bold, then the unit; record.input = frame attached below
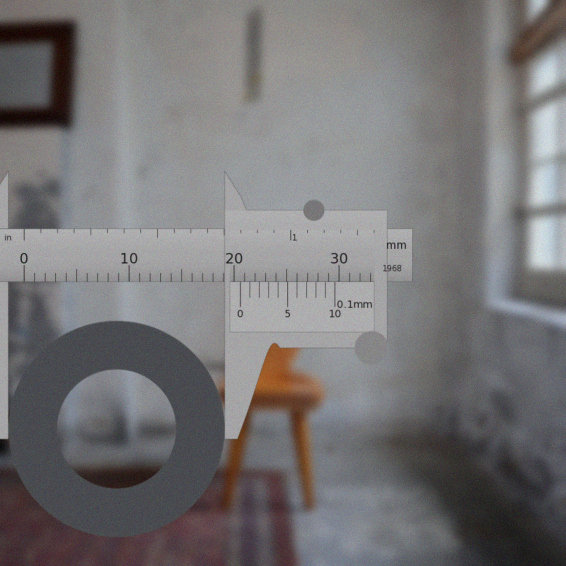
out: **20.6** mm
